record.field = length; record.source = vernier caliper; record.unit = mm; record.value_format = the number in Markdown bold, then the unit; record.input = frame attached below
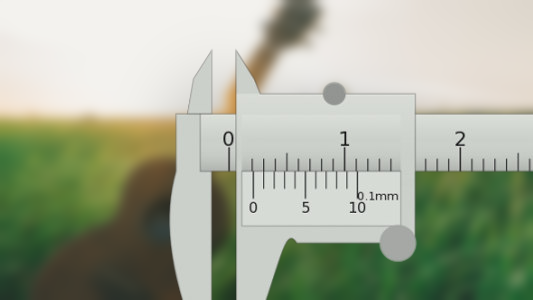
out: **2.1** mm
